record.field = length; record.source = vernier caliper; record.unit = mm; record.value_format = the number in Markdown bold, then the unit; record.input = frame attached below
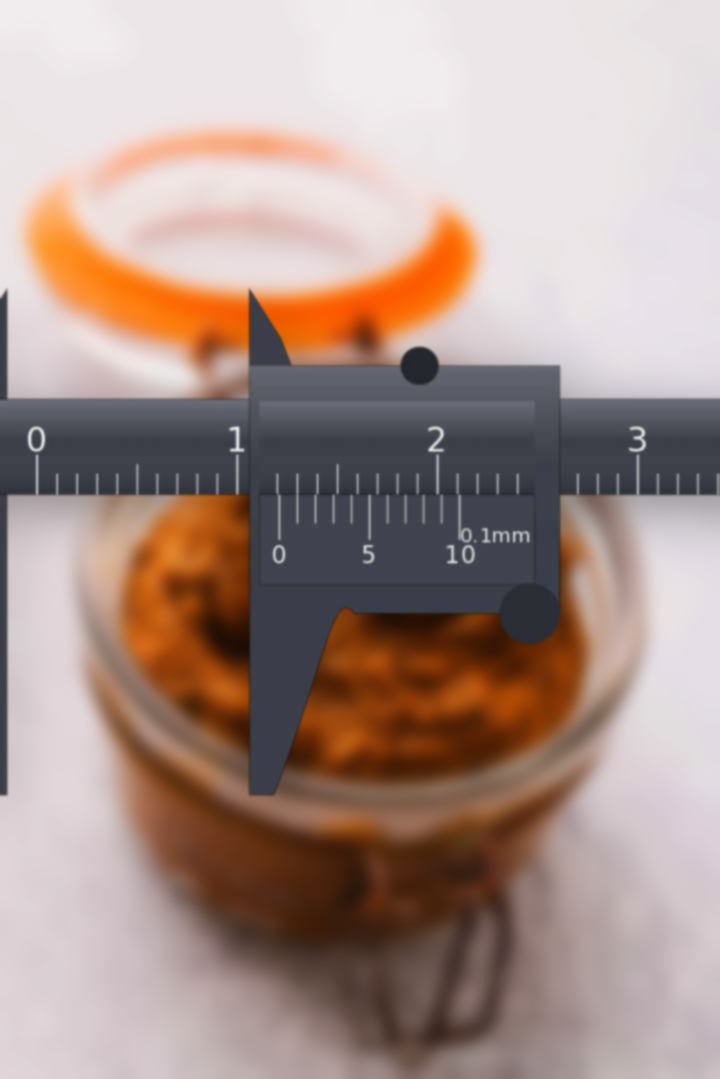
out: **12.1** mm
